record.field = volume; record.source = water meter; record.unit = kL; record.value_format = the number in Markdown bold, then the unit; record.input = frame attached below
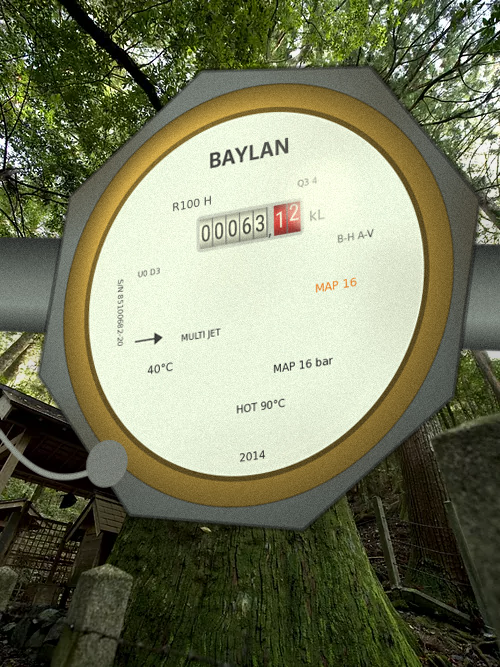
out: **63.12** kL
